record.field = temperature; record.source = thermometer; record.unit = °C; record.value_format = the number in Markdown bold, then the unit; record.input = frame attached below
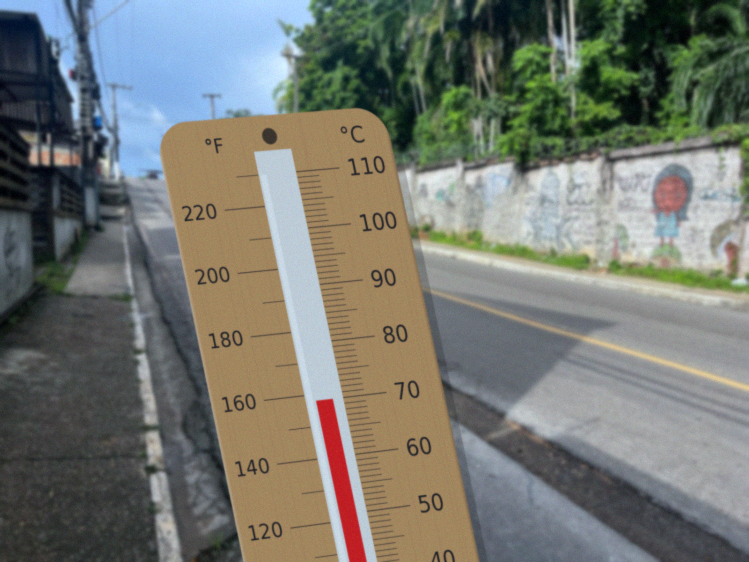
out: **70** °C
